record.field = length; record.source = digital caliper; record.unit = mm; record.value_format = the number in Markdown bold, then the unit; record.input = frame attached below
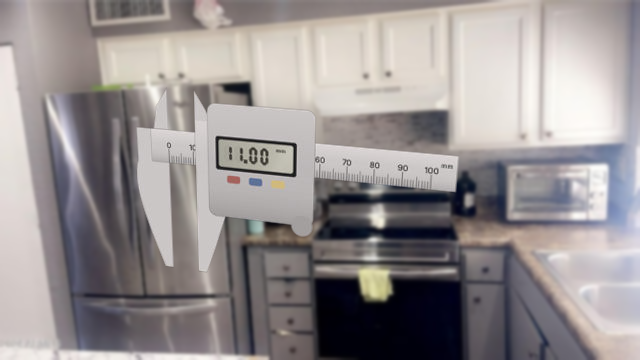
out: **11.00** mm
